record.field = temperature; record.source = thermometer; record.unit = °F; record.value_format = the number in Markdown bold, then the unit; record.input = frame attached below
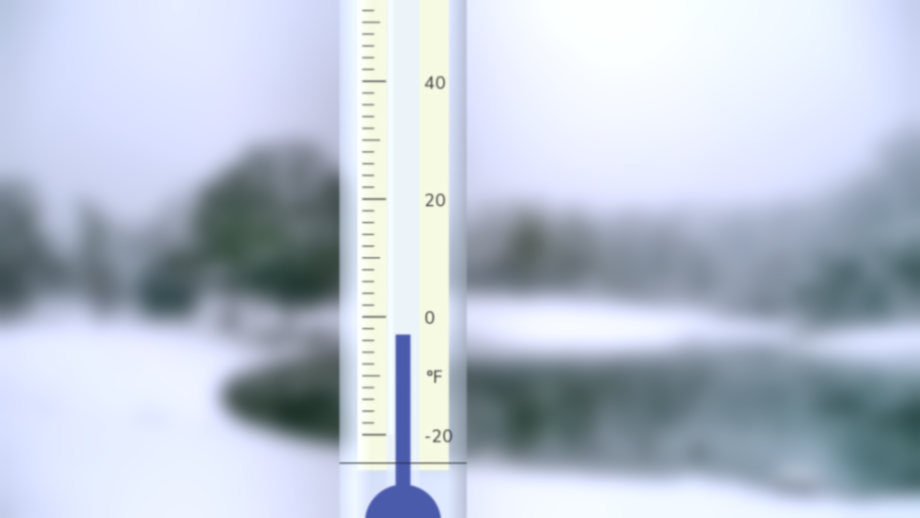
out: **-3** °F
